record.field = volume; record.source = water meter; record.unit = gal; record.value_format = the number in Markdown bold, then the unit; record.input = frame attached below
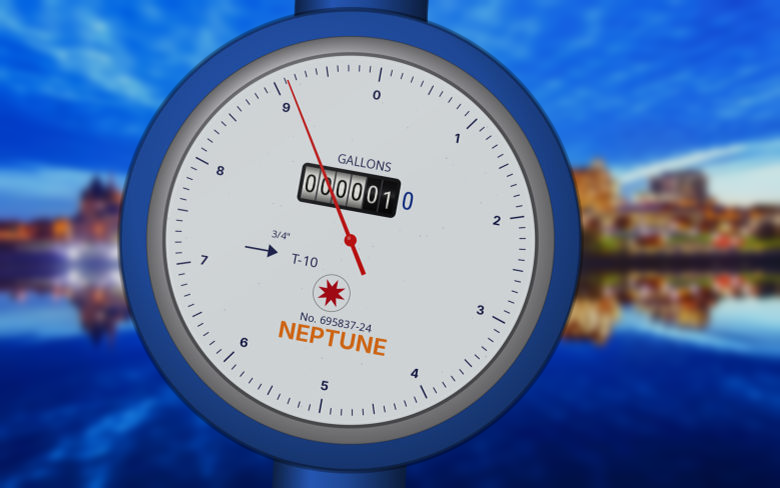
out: **9.1** gal
